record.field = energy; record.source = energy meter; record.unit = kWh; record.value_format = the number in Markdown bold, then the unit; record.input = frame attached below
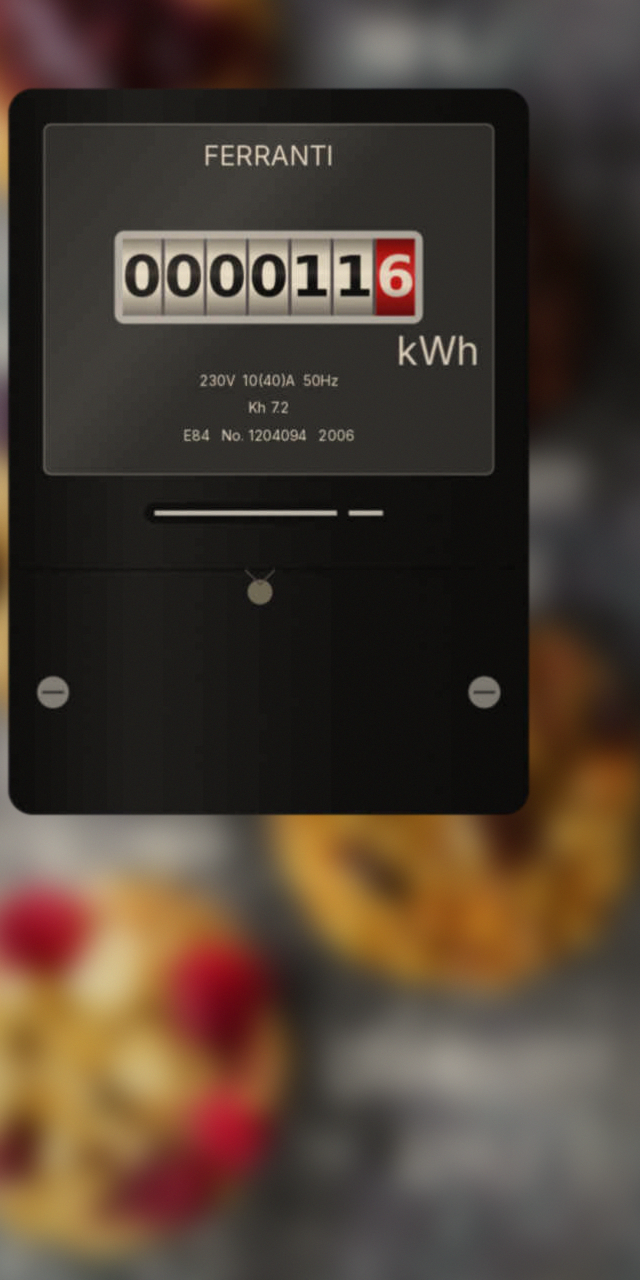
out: **11.6** kWh
